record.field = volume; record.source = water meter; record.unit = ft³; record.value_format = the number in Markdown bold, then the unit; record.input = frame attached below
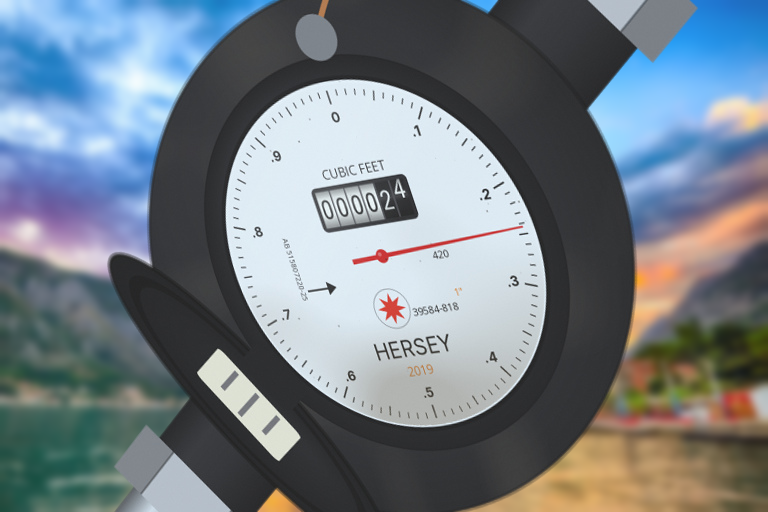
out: **24.24** ft³
